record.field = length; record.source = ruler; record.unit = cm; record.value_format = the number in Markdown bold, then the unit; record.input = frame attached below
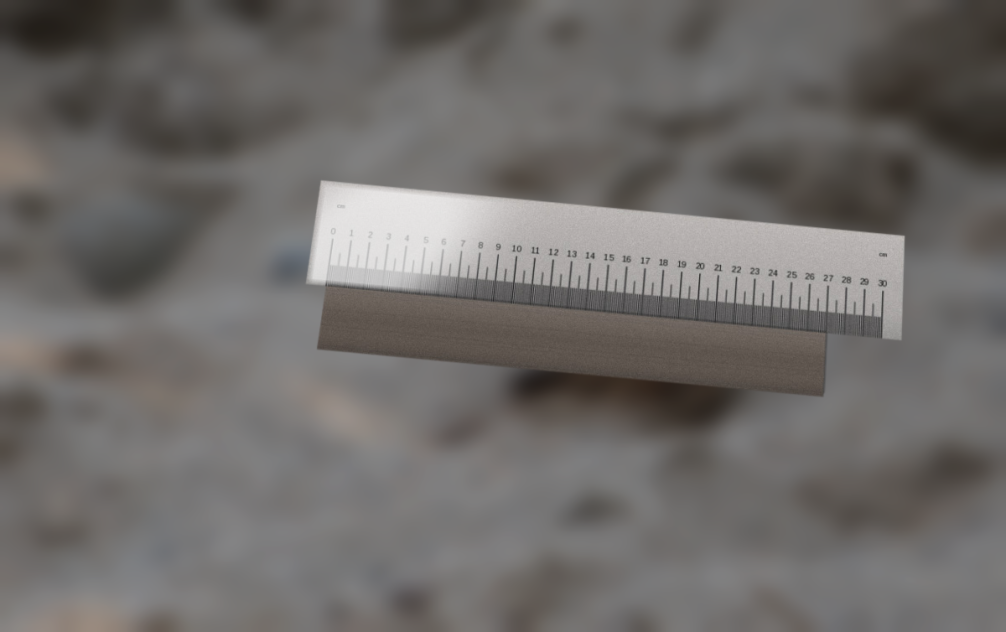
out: **27** cm
